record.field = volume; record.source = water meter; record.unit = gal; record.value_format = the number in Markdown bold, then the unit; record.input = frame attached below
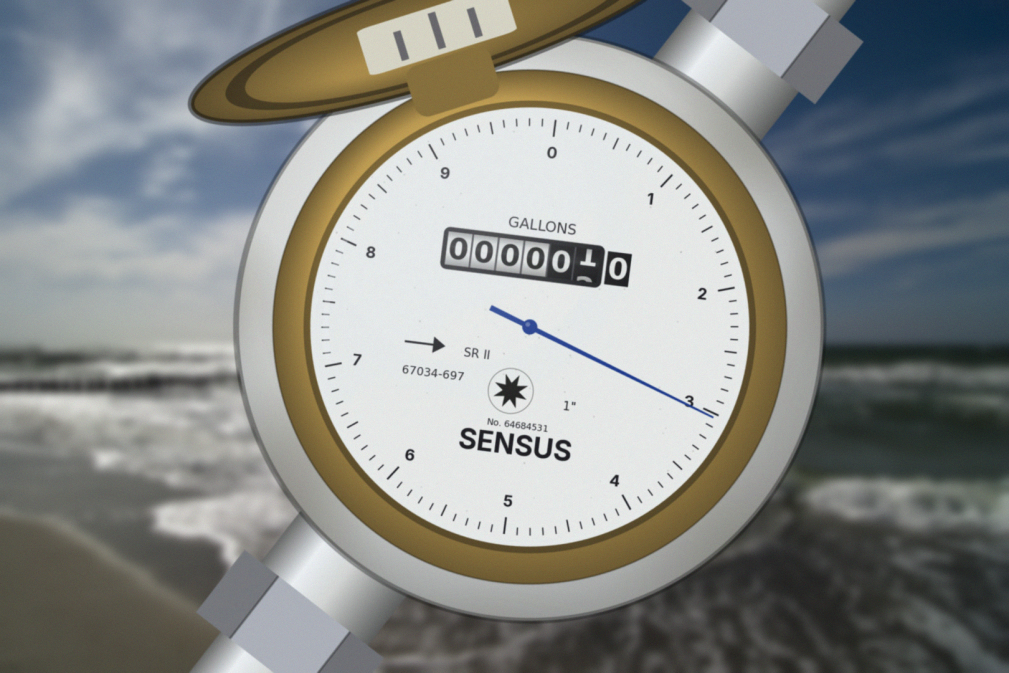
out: **13.0** gal
